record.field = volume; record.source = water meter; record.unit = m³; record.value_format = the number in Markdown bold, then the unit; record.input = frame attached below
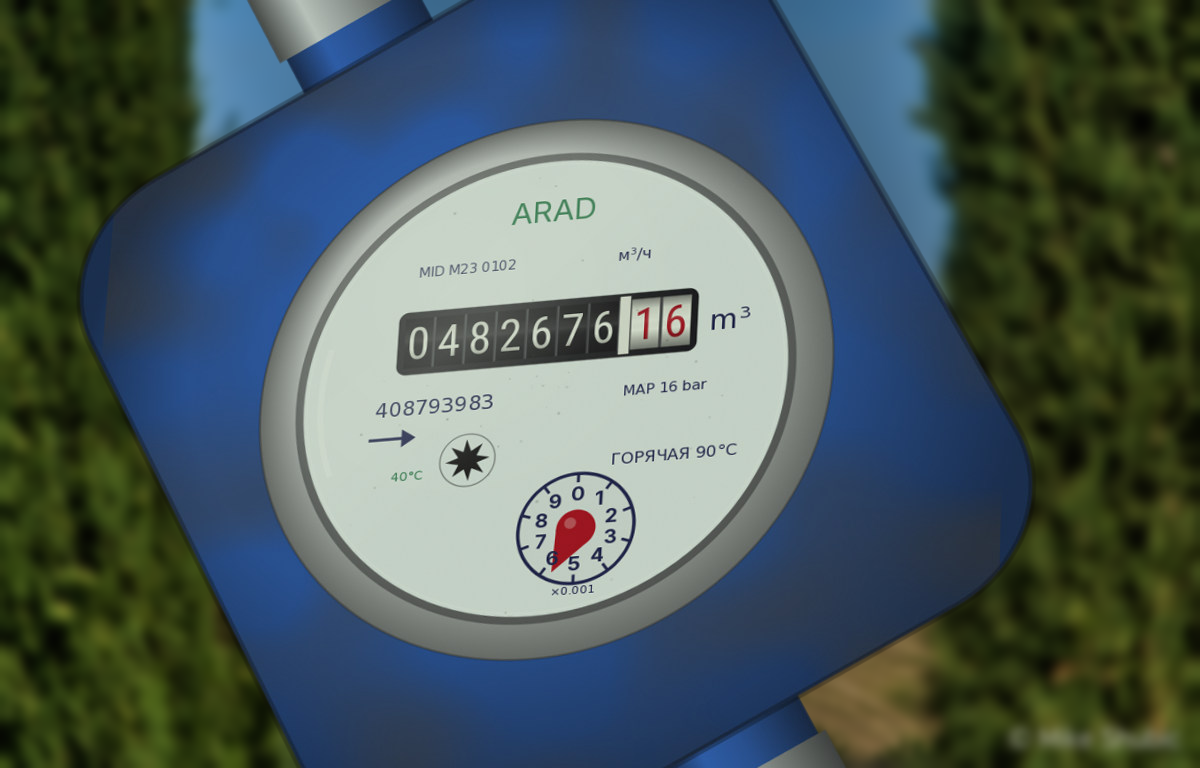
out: **482676.165** m³
